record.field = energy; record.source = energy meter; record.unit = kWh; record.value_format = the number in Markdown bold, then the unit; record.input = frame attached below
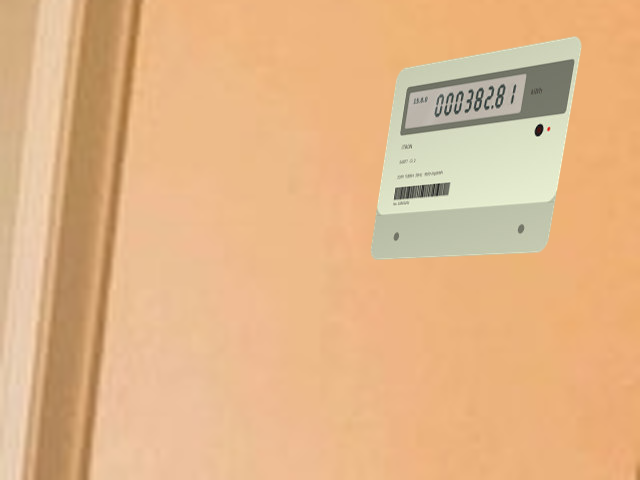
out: **382.81** kWh
